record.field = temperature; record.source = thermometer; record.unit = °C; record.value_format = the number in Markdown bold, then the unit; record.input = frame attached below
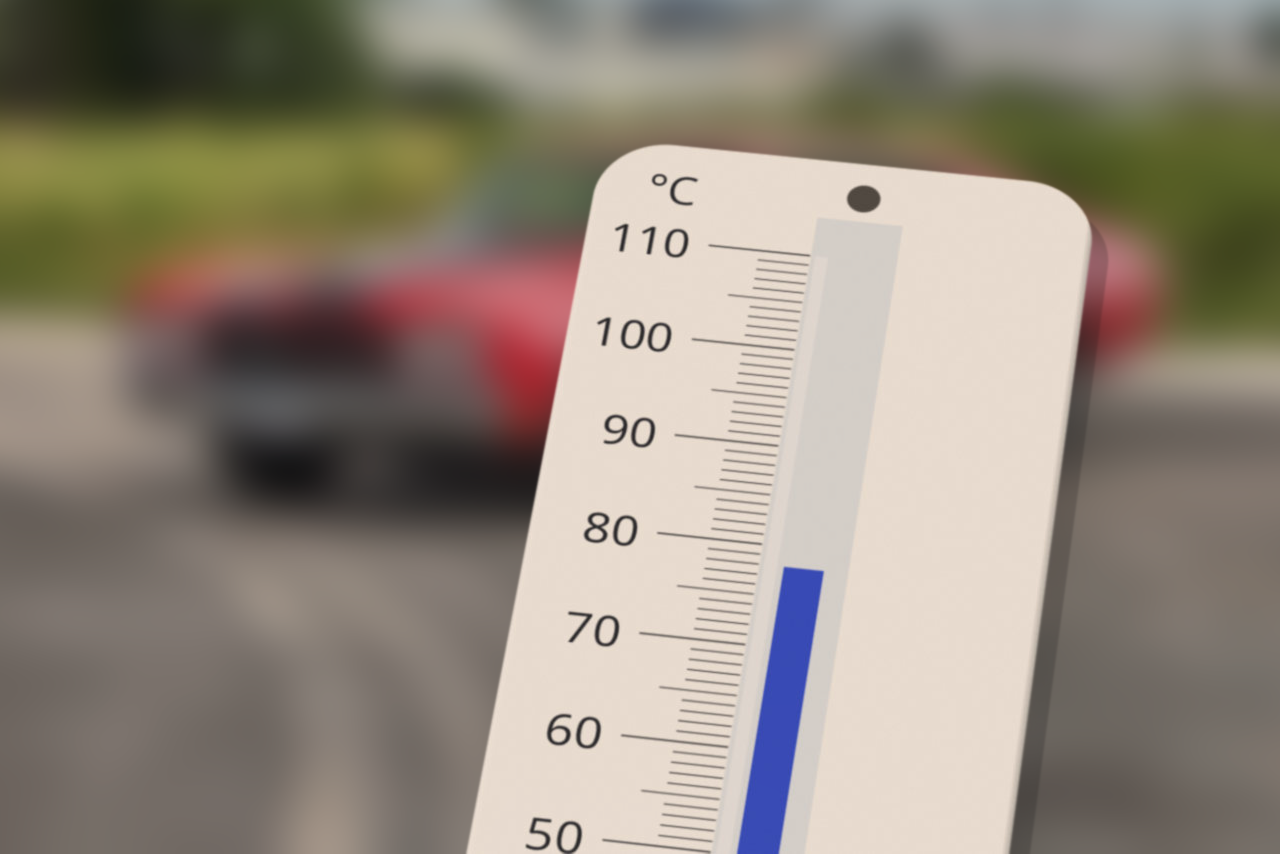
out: **78** °C
